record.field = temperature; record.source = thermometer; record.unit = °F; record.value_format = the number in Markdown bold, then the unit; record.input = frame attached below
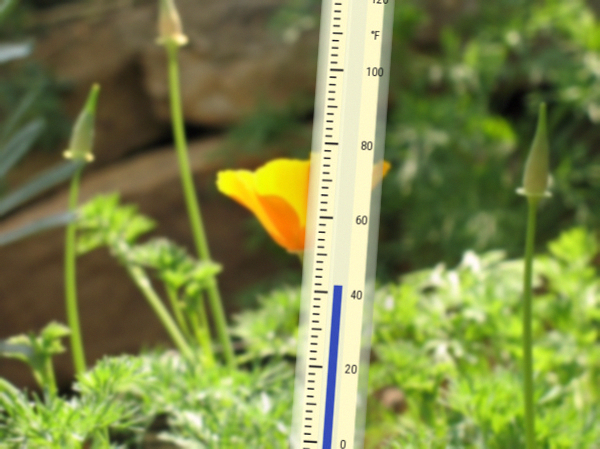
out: **42** °F
